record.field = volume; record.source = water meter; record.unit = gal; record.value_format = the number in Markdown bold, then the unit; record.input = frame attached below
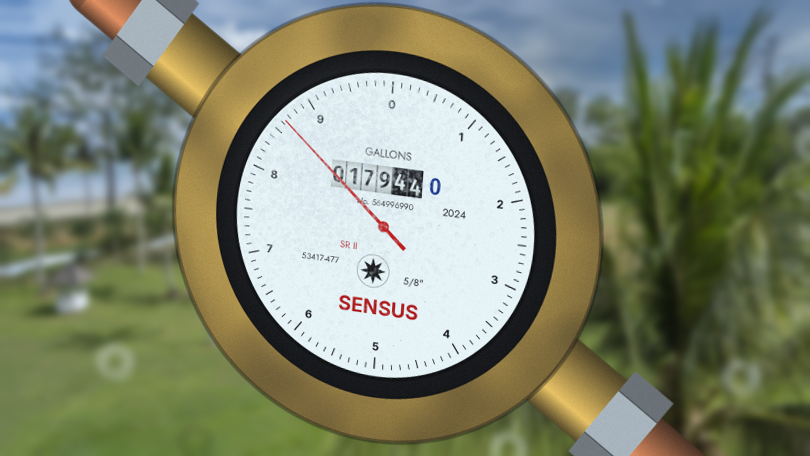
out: **179438.6** gal
